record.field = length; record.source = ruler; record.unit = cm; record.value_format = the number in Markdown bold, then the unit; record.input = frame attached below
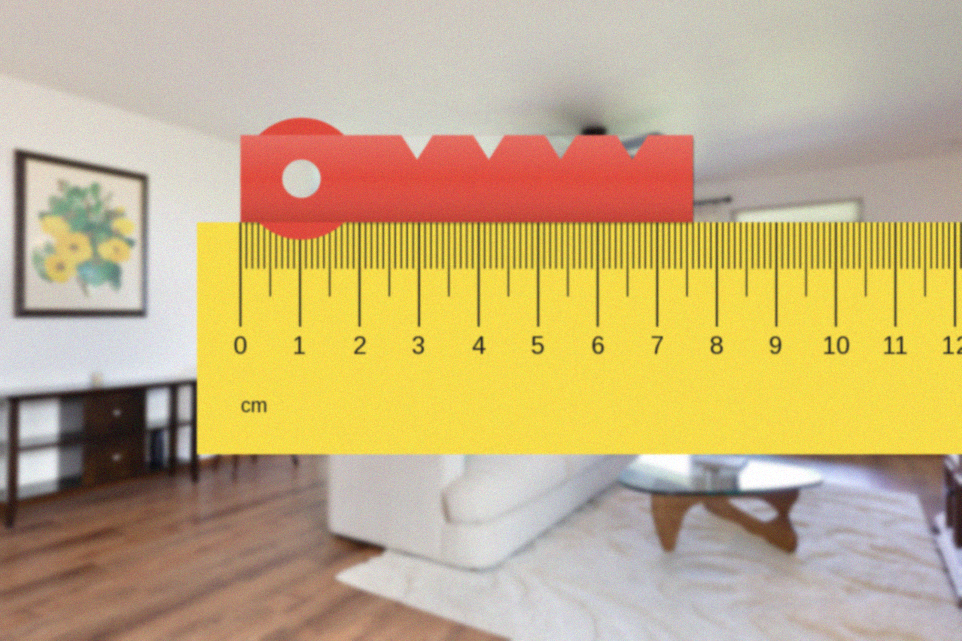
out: **7.6** cm
